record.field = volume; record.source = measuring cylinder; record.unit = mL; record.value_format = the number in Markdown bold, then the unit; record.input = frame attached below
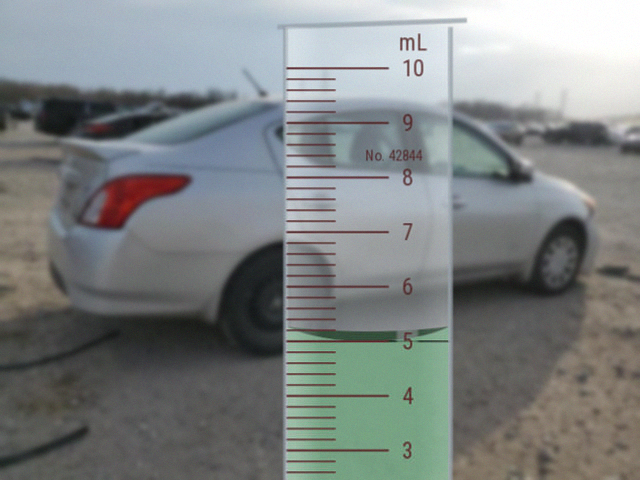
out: **5** mL
